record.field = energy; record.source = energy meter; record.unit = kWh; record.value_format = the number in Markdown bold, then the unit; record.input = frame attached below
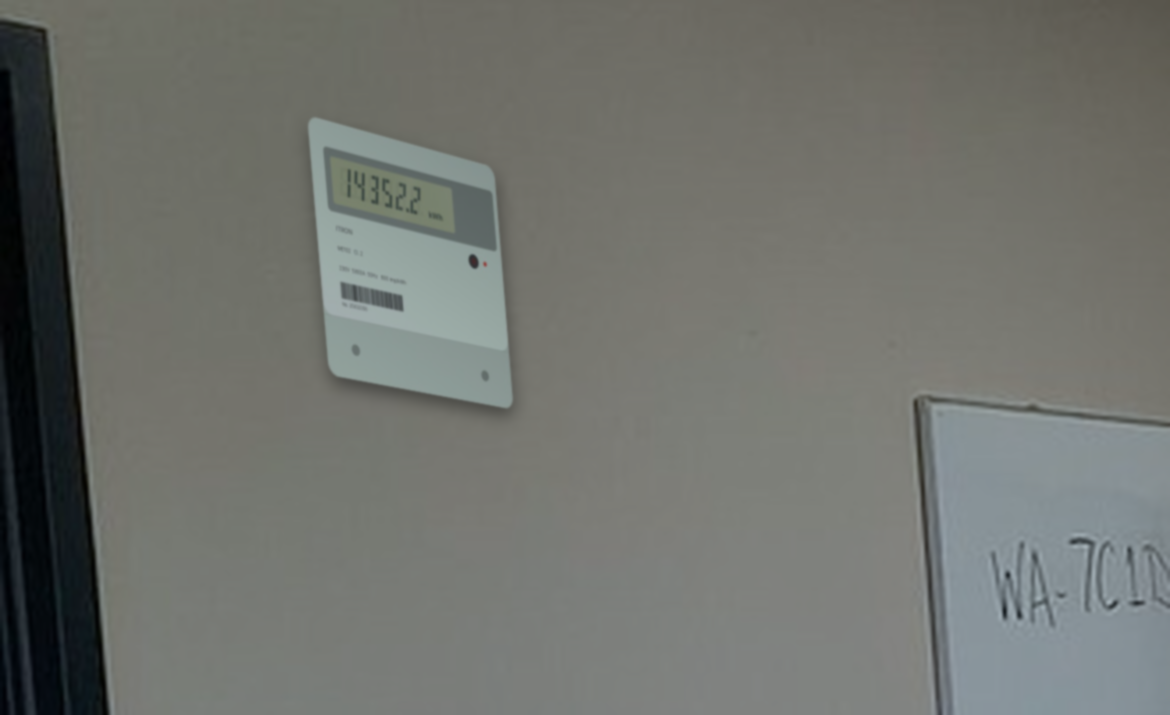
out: **14352.2** kWh
